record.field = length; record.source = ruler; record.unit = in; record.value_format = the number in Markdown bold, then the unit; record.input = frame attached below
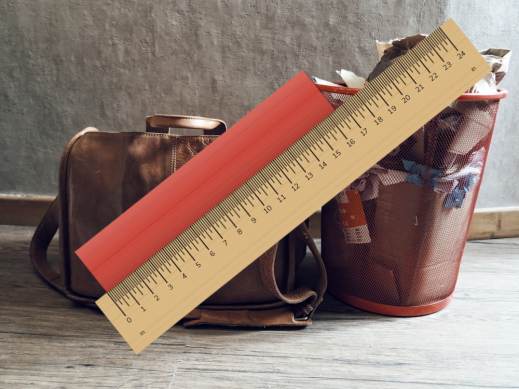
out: **16.5** in
